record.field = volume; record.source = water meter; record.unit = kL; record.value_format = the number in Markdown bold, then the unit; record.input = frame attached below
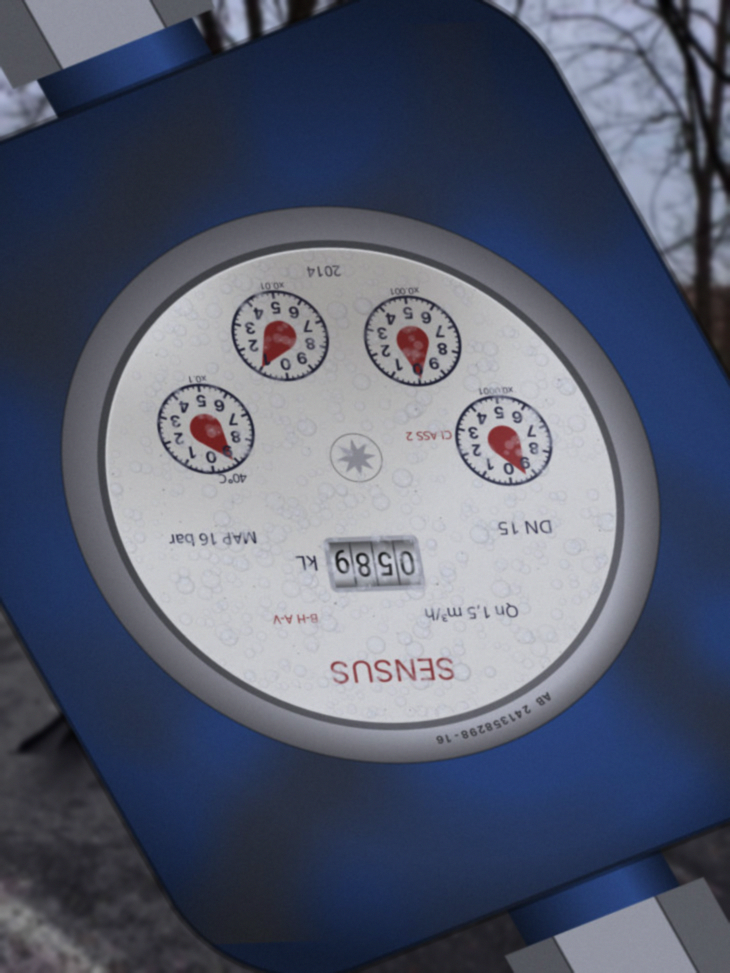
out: **588.9099** kL
